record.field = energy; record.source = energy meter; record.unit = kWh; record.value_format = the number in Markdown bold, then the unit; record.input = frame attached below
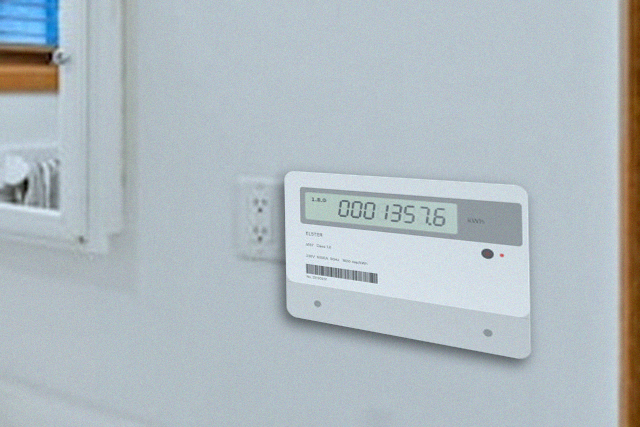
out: **1357.6** kWh
